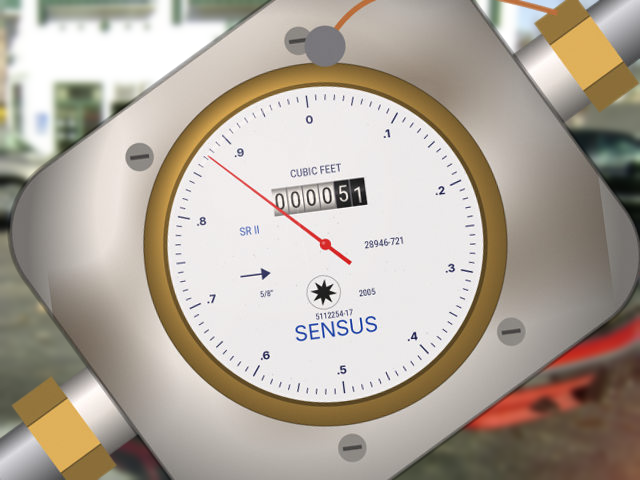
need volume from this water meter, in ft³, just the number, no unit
50.87
